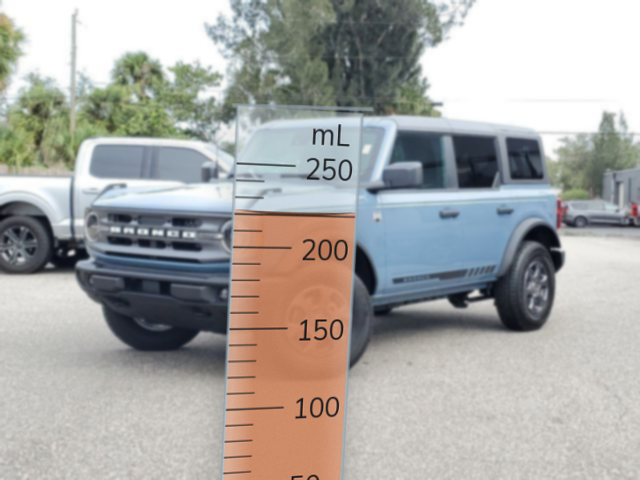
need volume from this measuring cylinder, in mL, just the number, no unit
220
